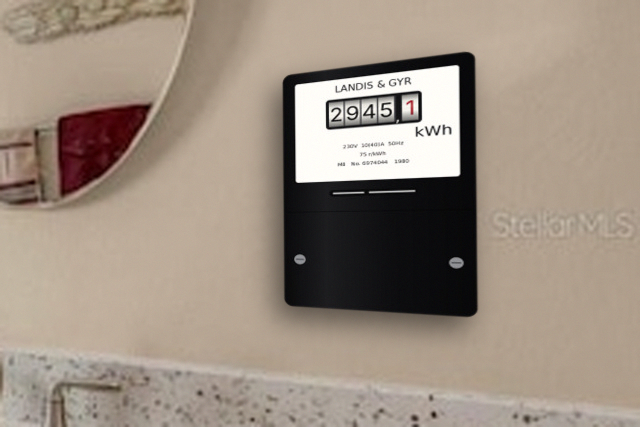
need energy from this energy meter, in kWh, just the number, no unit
2945.1
